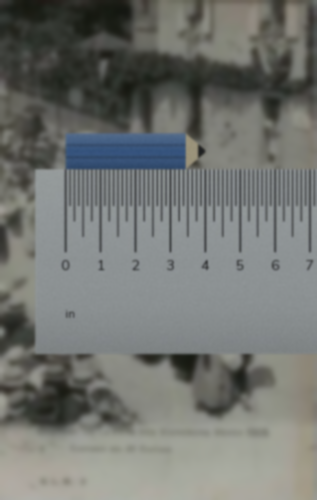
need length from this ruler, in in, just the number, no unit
4
